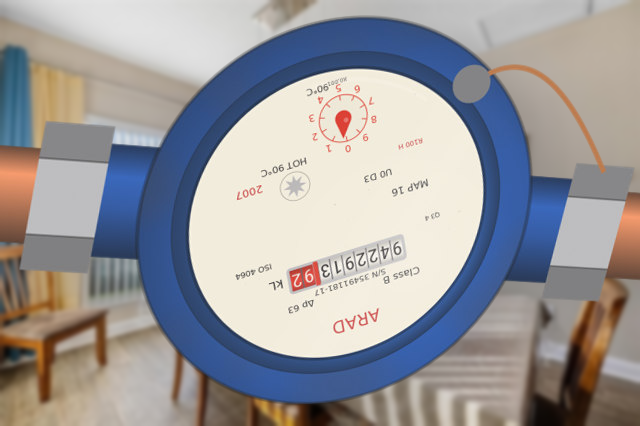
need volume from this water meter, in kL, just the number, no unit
9422913.920
